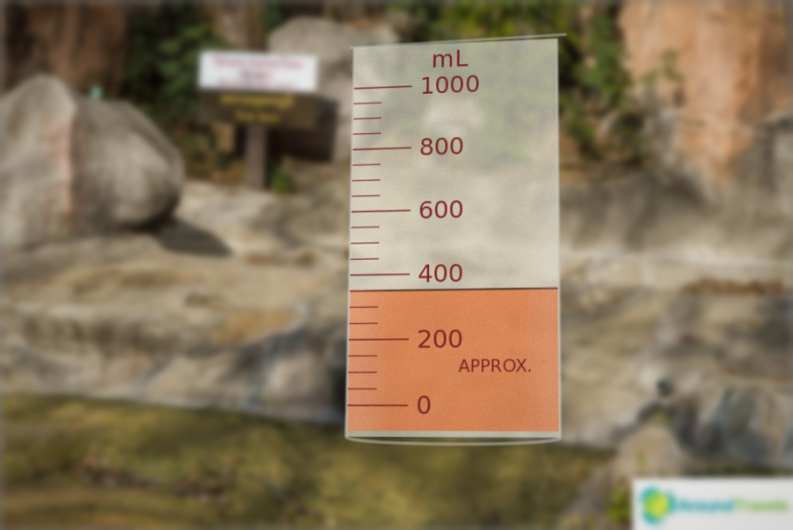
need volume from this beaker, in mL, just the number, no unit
350
